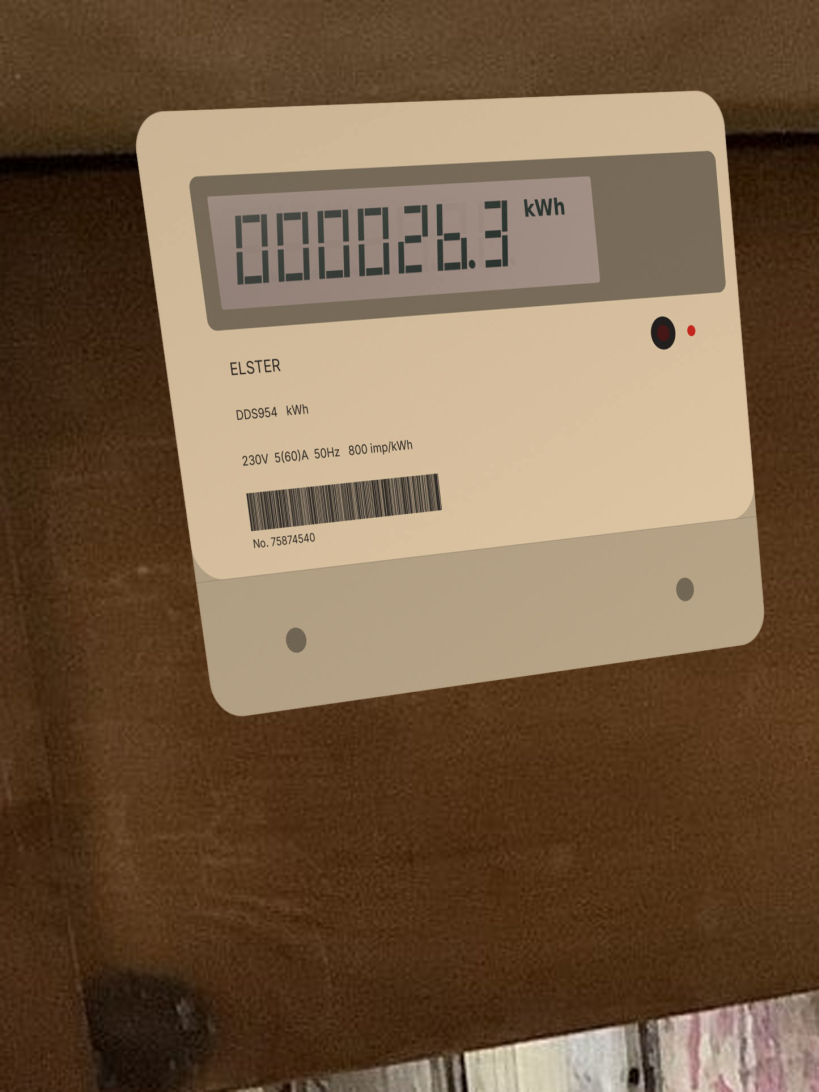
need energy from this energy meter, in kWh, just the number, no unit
26.3
